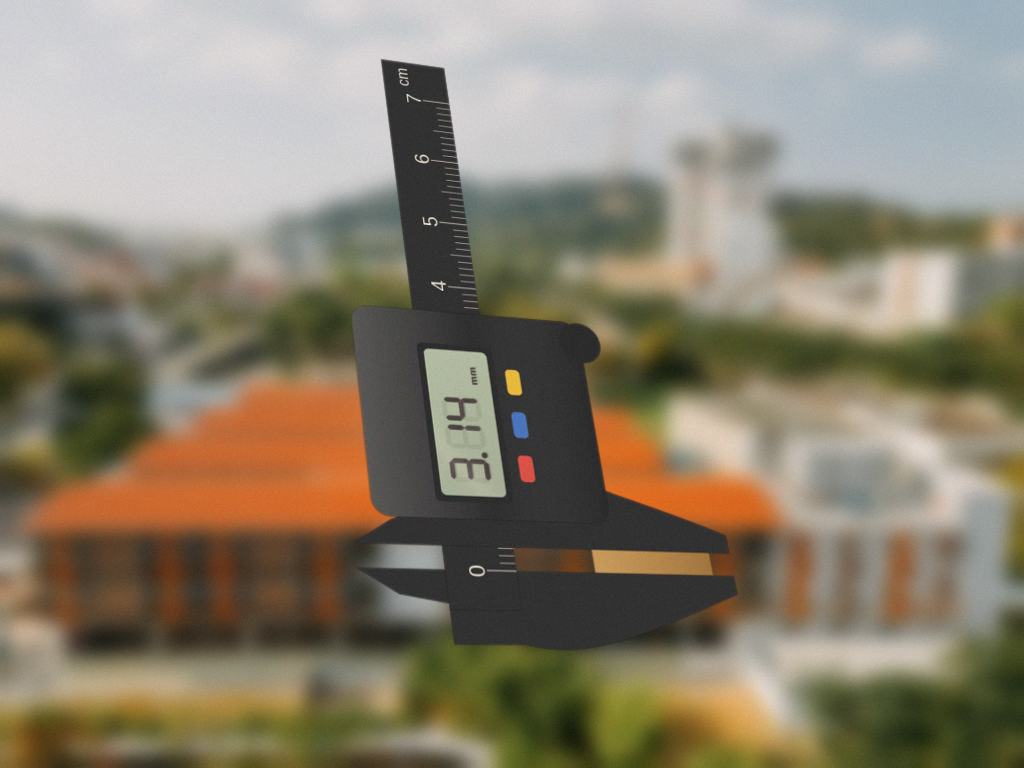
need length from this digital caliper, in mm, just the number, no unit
3.14
